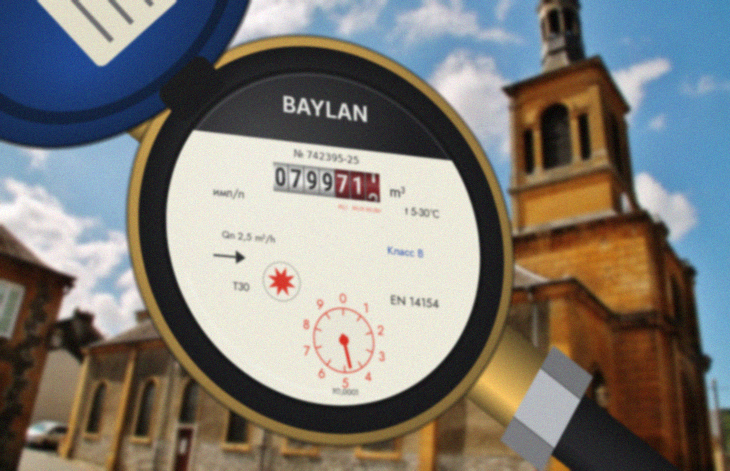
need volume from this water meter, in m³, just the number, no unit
799.7114
